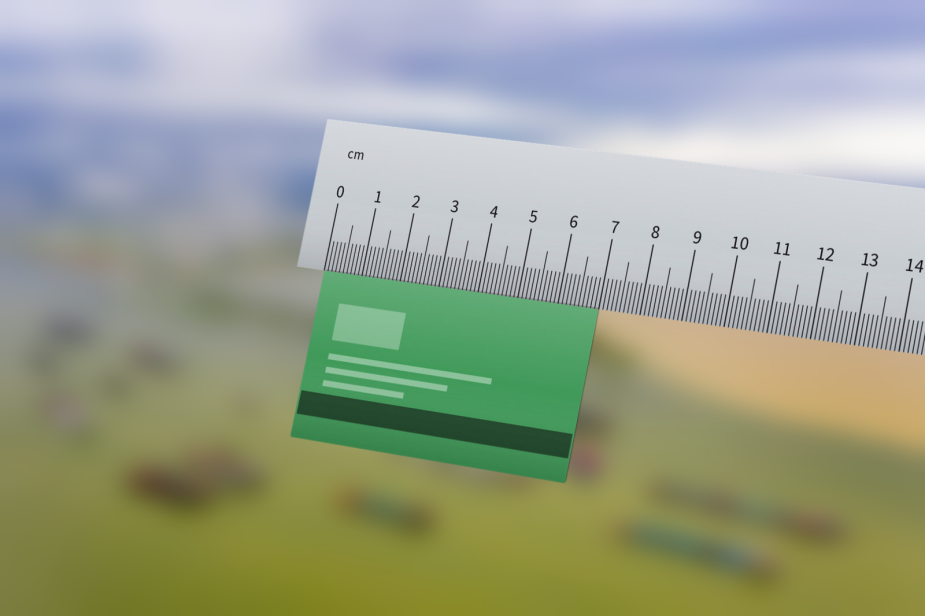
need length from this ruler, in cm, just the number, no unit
7
